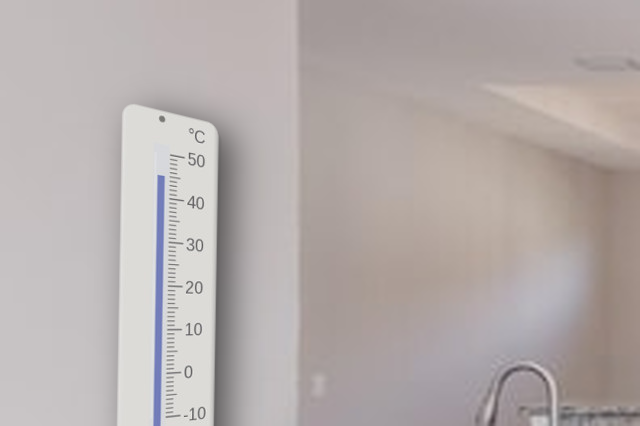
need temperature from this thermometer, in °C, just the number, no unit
45
